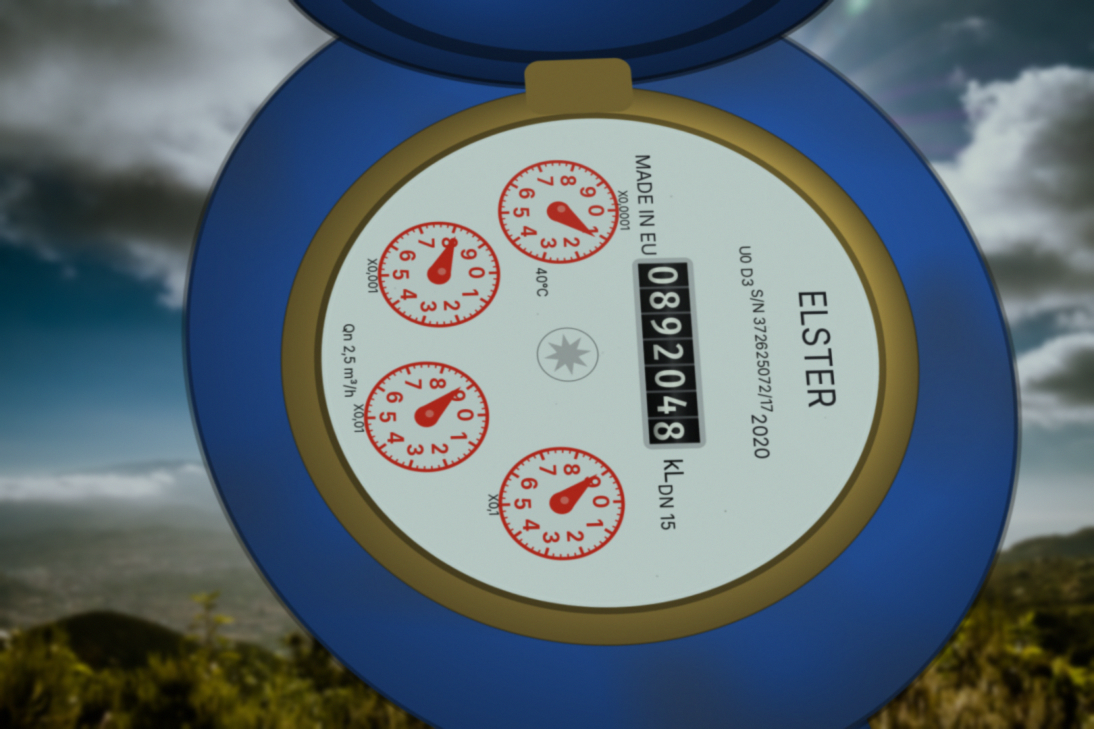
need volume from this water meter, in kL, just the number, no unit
892047.8881
